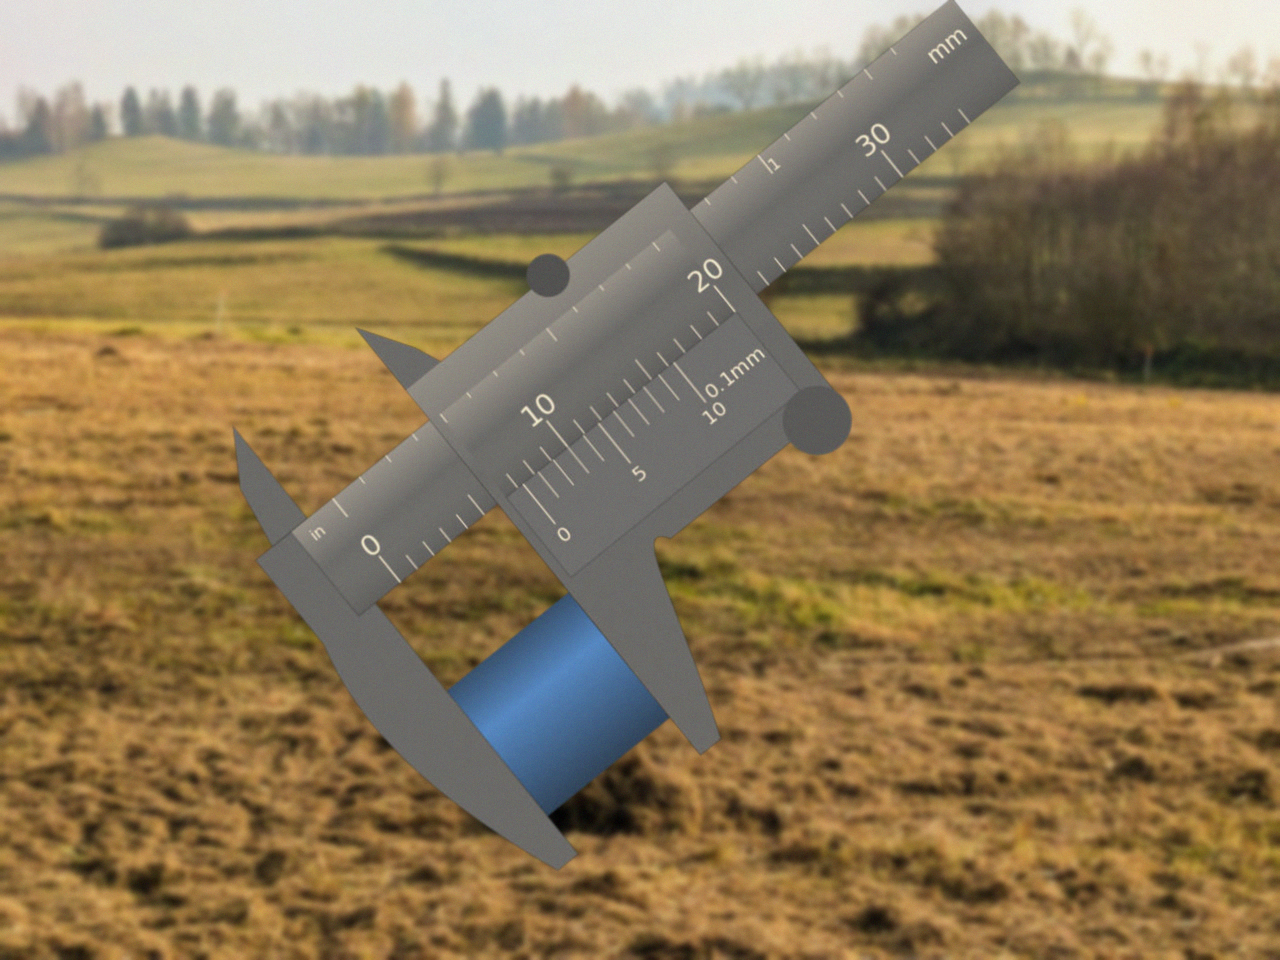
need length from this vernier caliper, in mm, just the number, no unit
7.3
